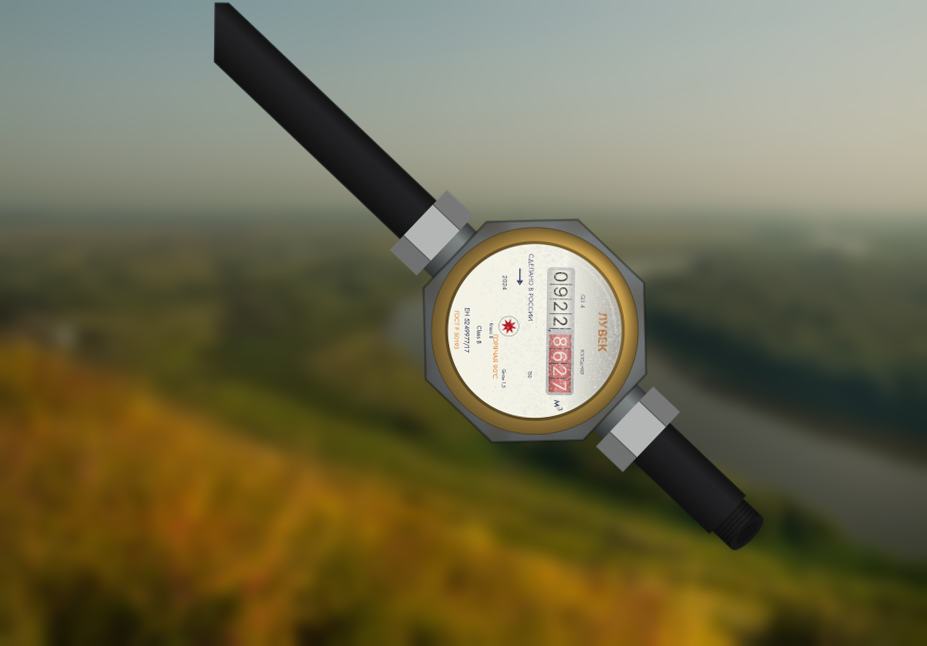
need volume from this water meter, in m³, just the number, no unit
922.8627
